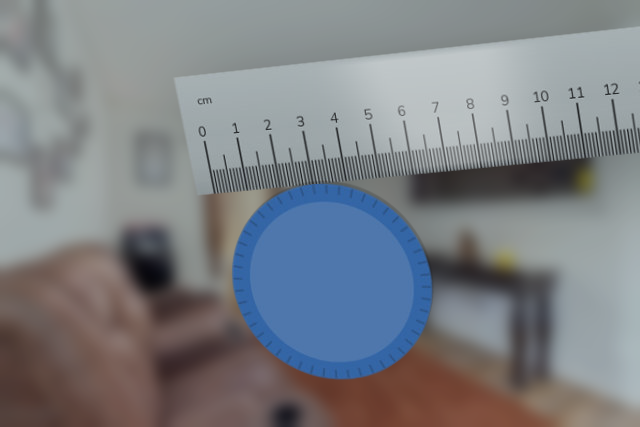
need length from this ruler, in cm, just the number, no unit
6
